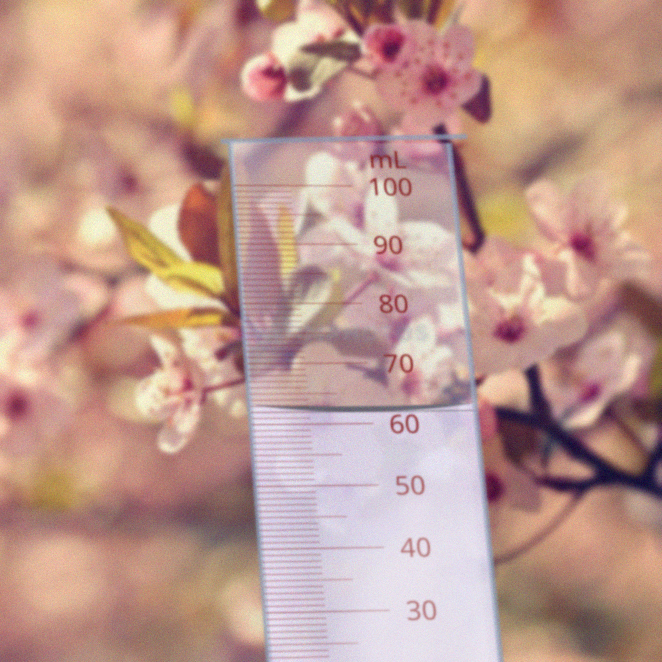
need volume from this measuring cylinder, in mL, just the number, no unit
62
